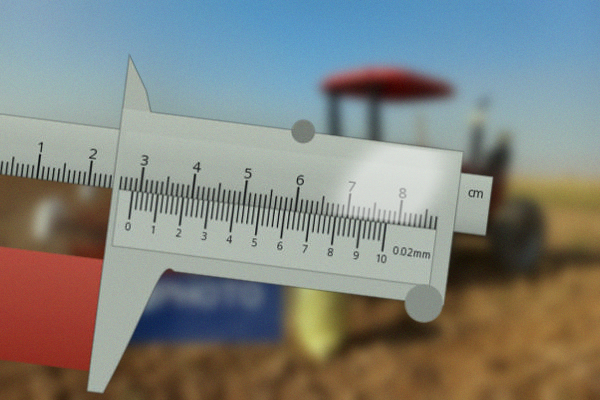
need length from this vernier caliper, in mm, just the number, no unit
28.5
